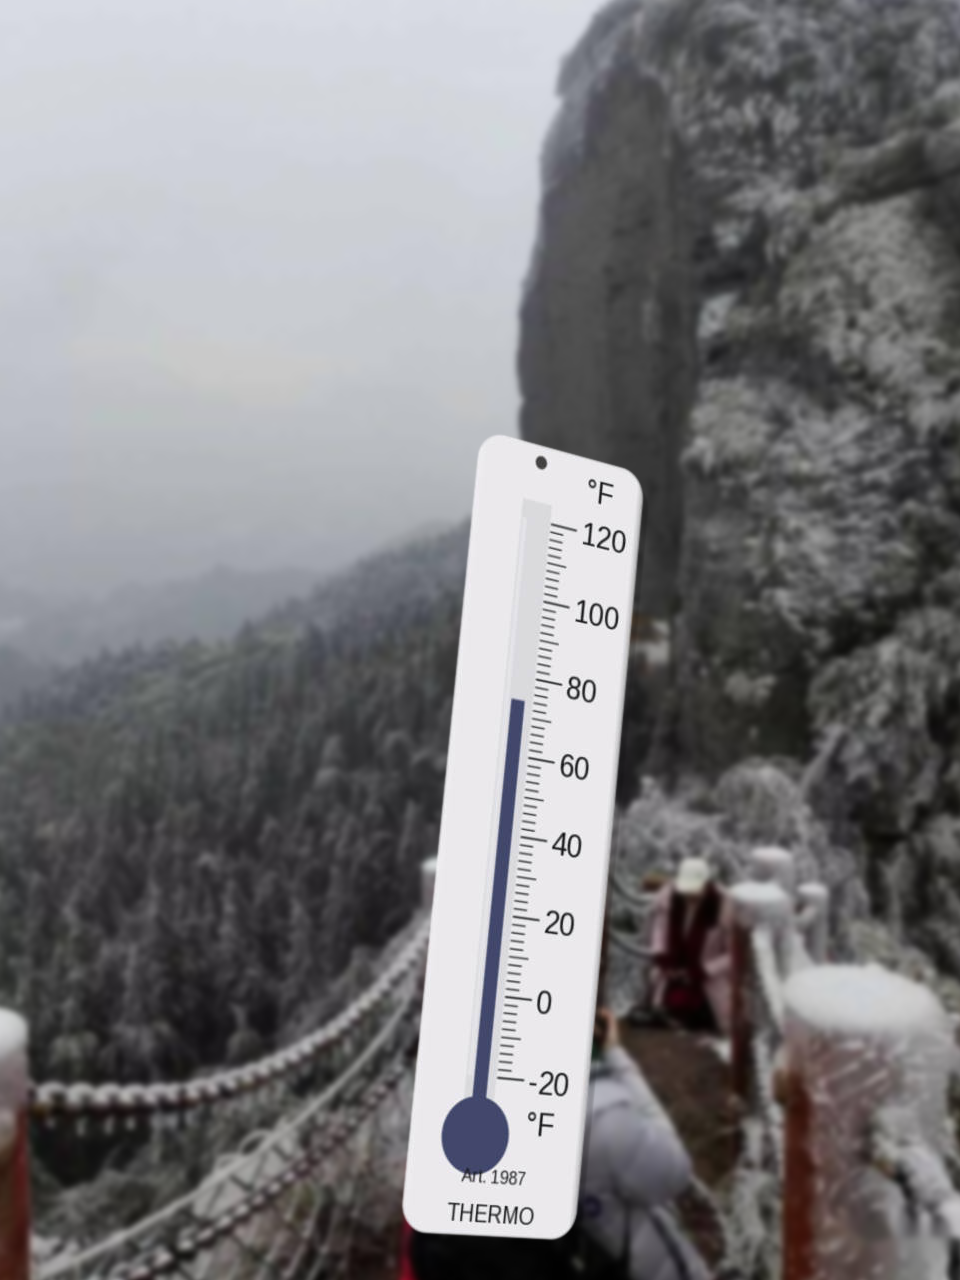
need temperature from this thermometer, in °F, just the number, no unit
74
